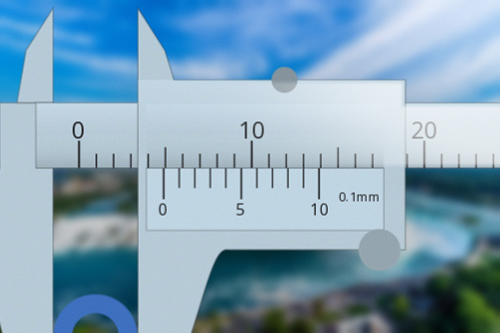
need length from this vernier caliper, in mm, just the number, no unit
4.9
